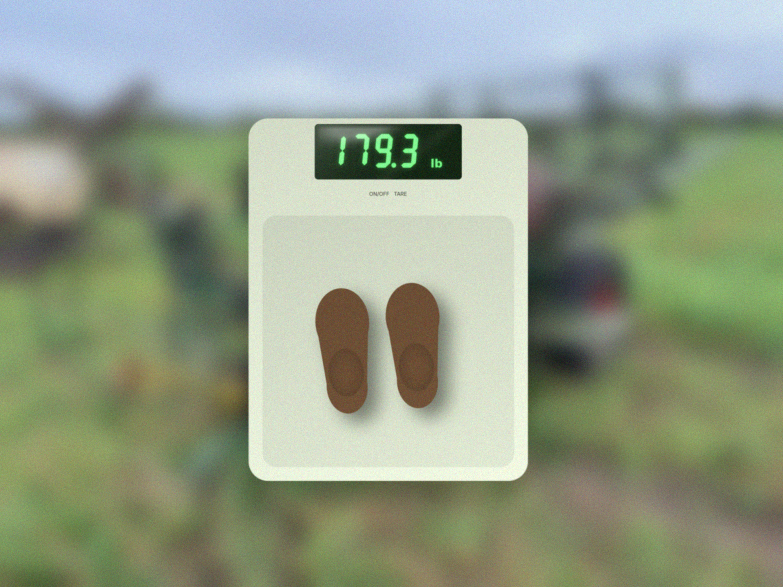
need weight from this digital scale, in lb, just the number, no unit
179.3
